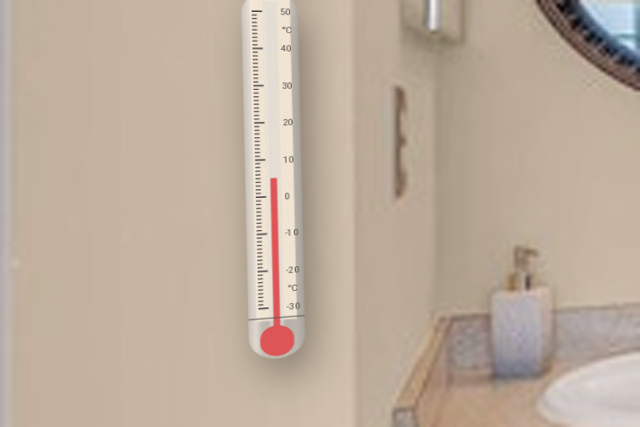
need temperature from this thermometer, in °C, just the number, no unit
5
